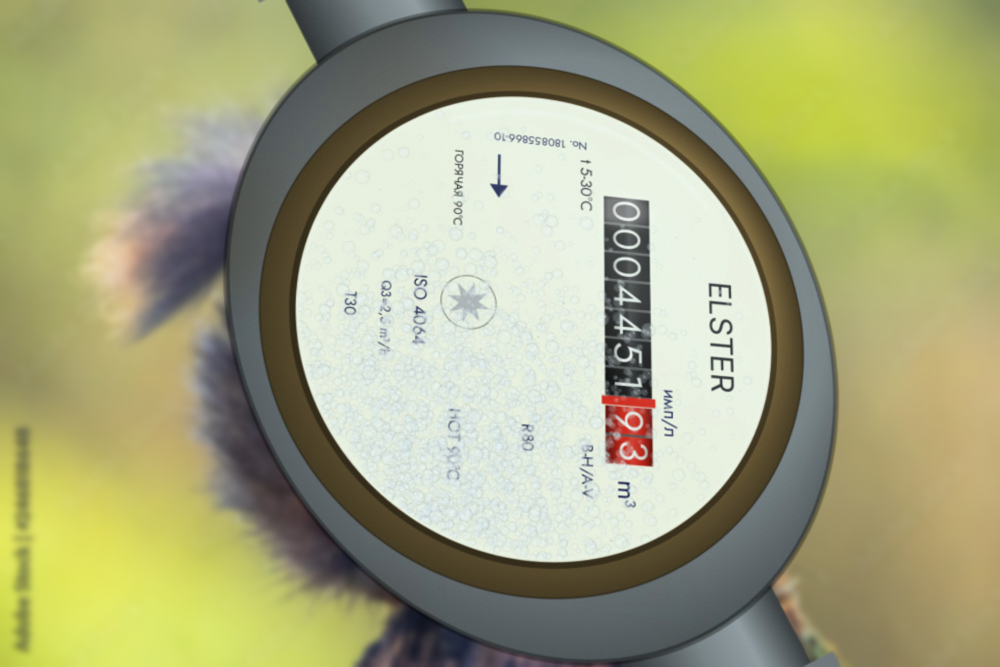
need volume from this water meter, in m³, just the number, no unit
4451.93
